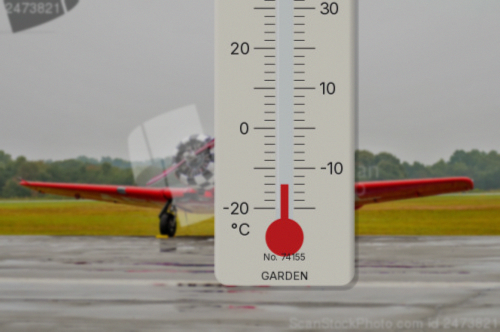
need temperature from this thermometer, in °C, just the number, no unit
-14
